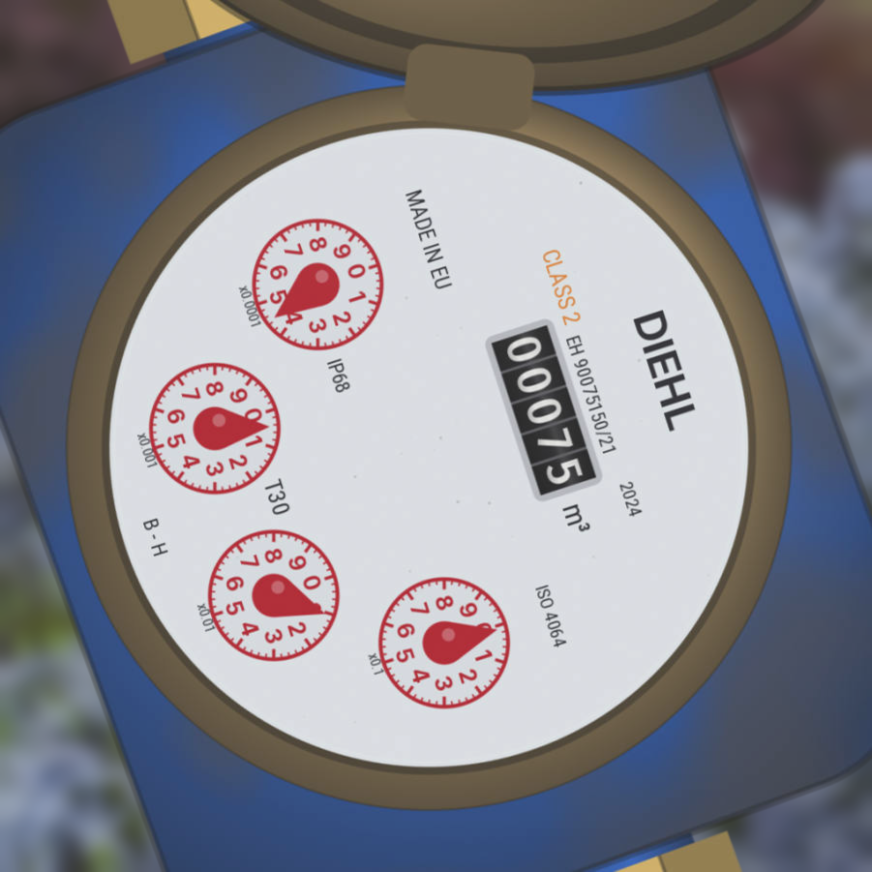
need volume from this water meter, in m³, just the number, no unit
75.0104
